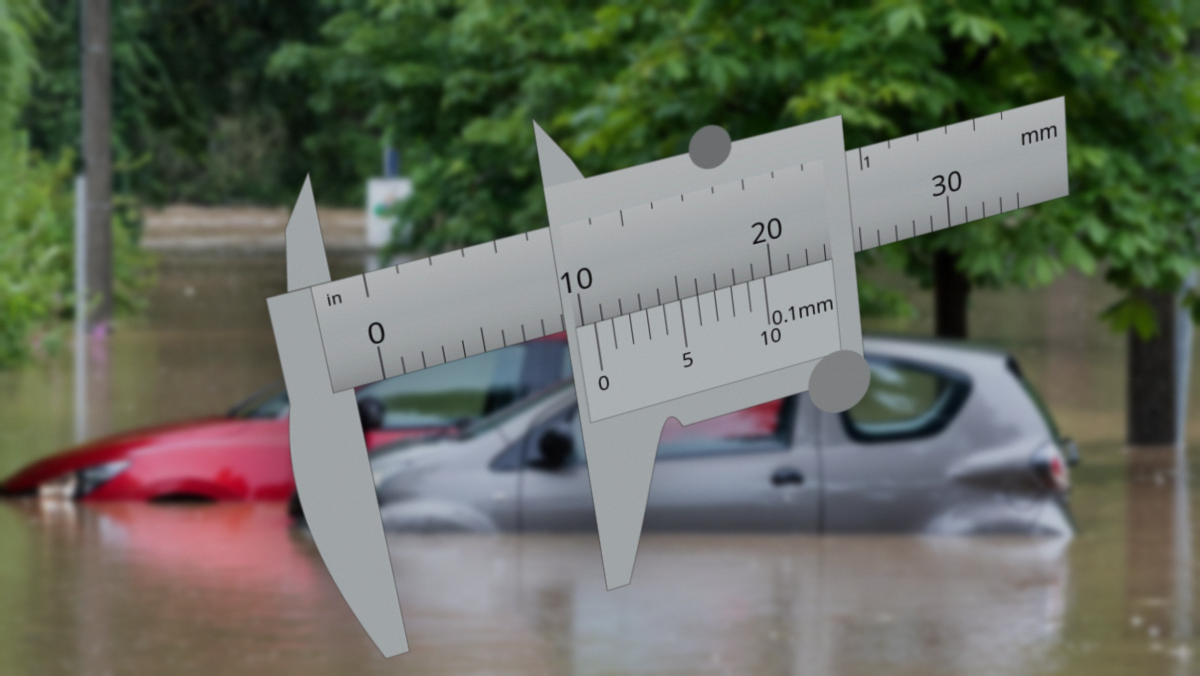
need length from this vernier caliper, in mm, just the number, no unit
10.6
